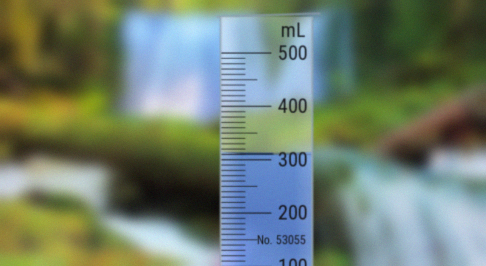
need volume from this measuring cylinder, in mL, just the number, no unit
310
